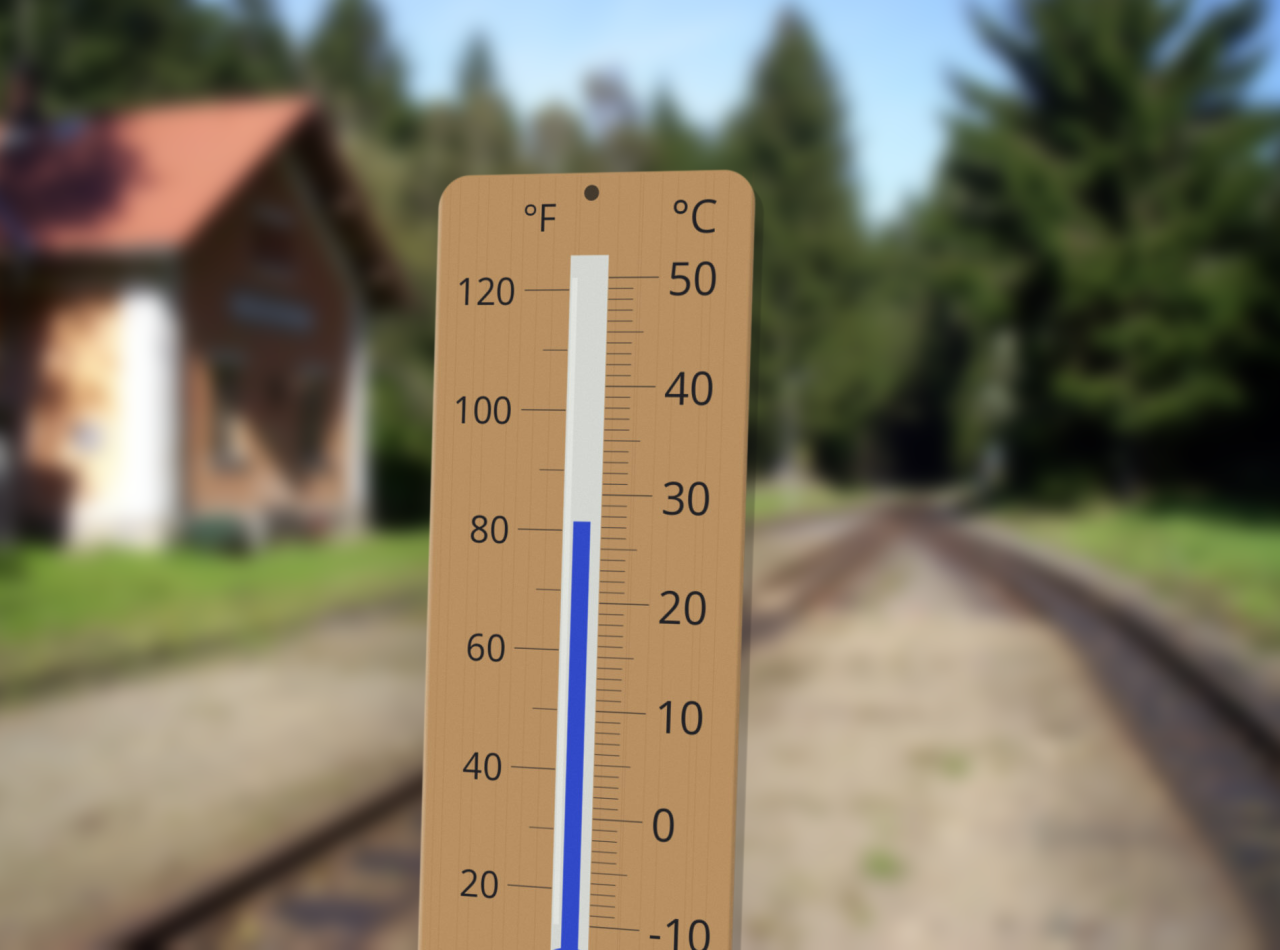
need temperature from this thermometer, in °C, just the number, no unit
27.5
